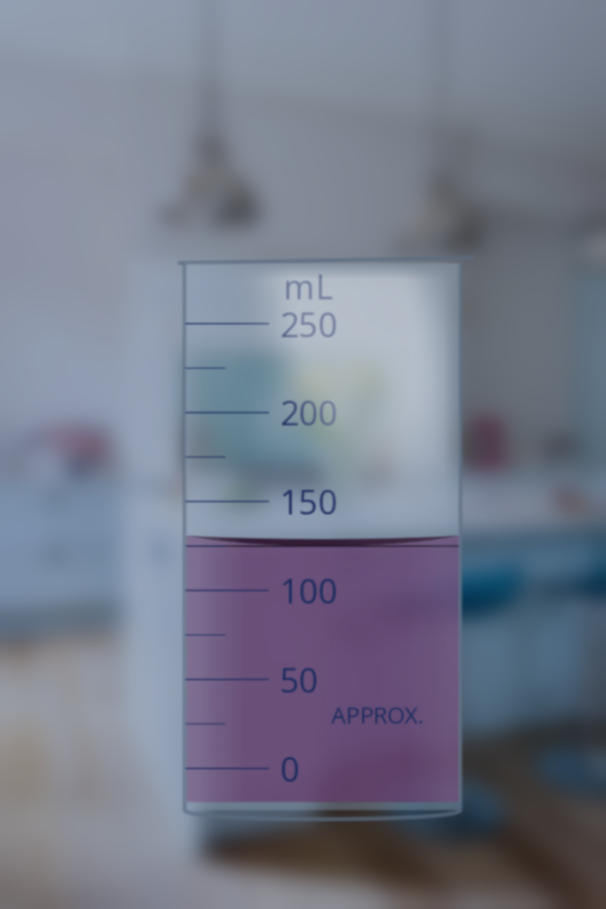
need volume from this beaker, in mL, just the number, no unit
125
